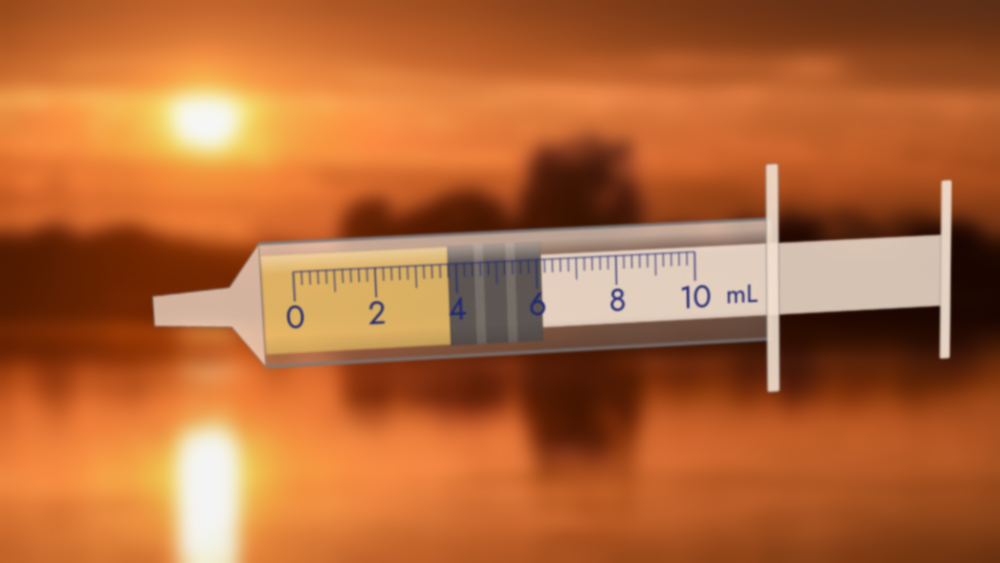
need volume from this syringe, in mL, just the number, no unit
3.8
